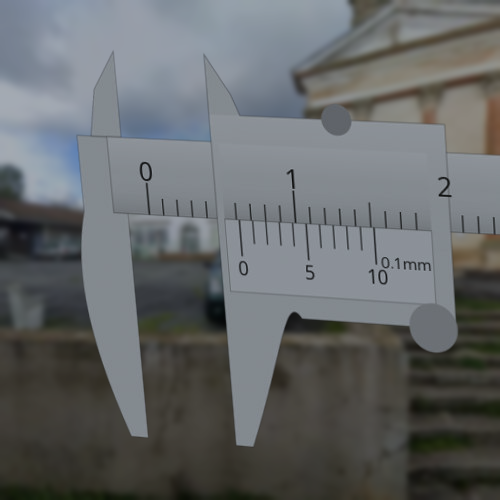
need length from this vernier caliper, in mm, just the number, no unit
6.2
